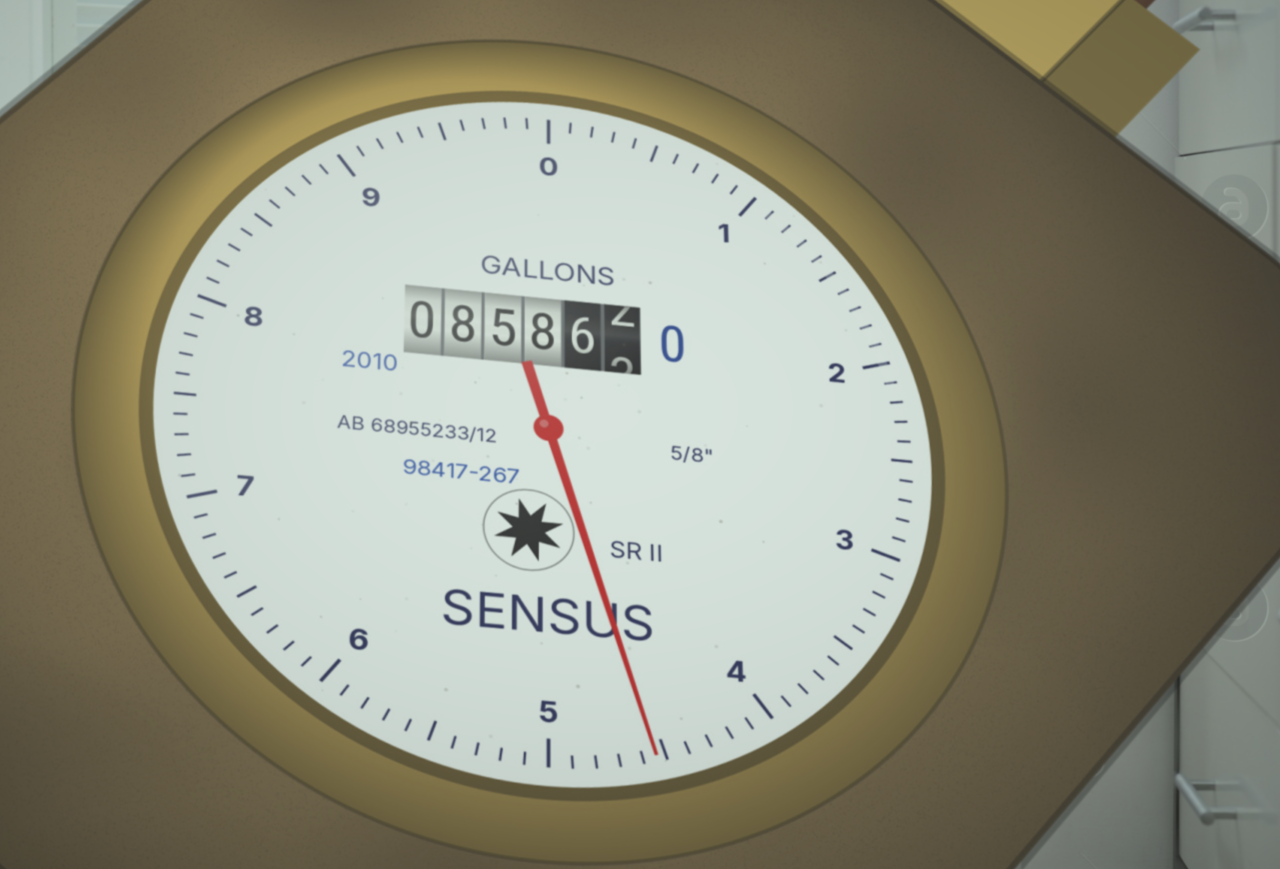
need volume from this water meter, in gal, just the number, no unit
858624.5
